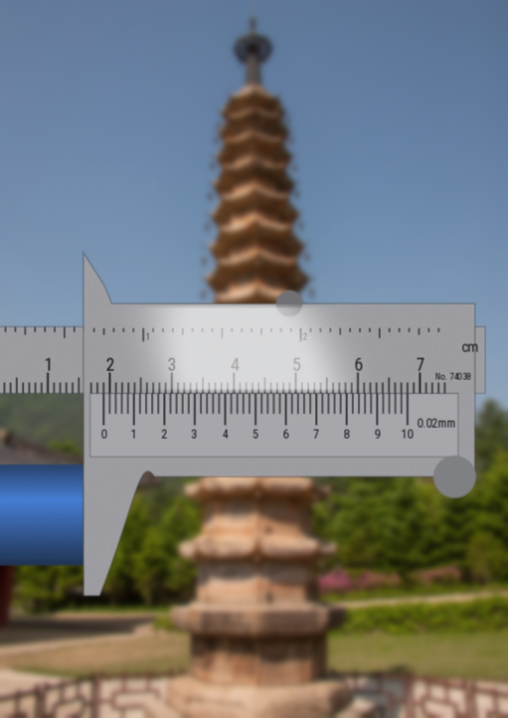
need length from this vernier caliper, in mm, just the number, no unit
19.0
